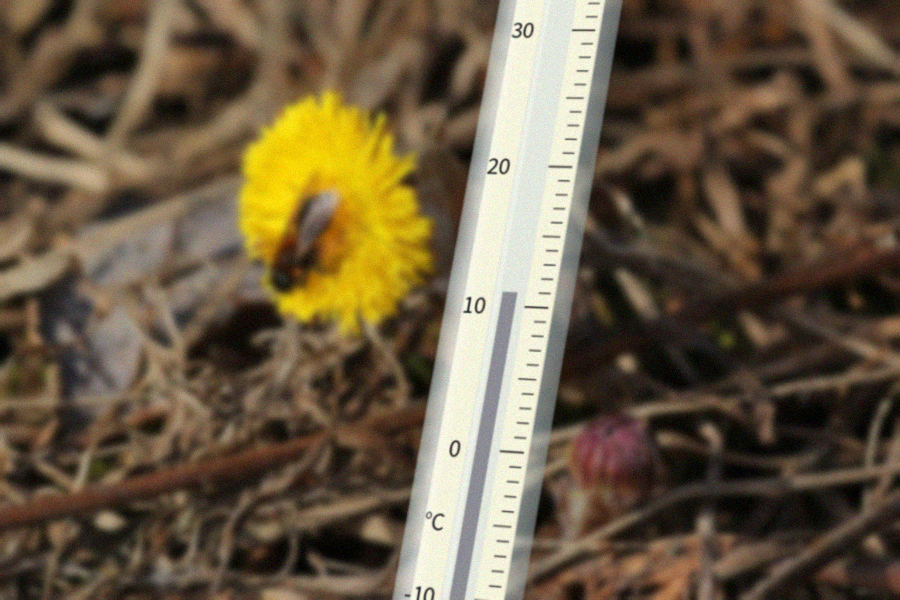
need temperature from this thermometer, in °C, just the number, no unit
11
